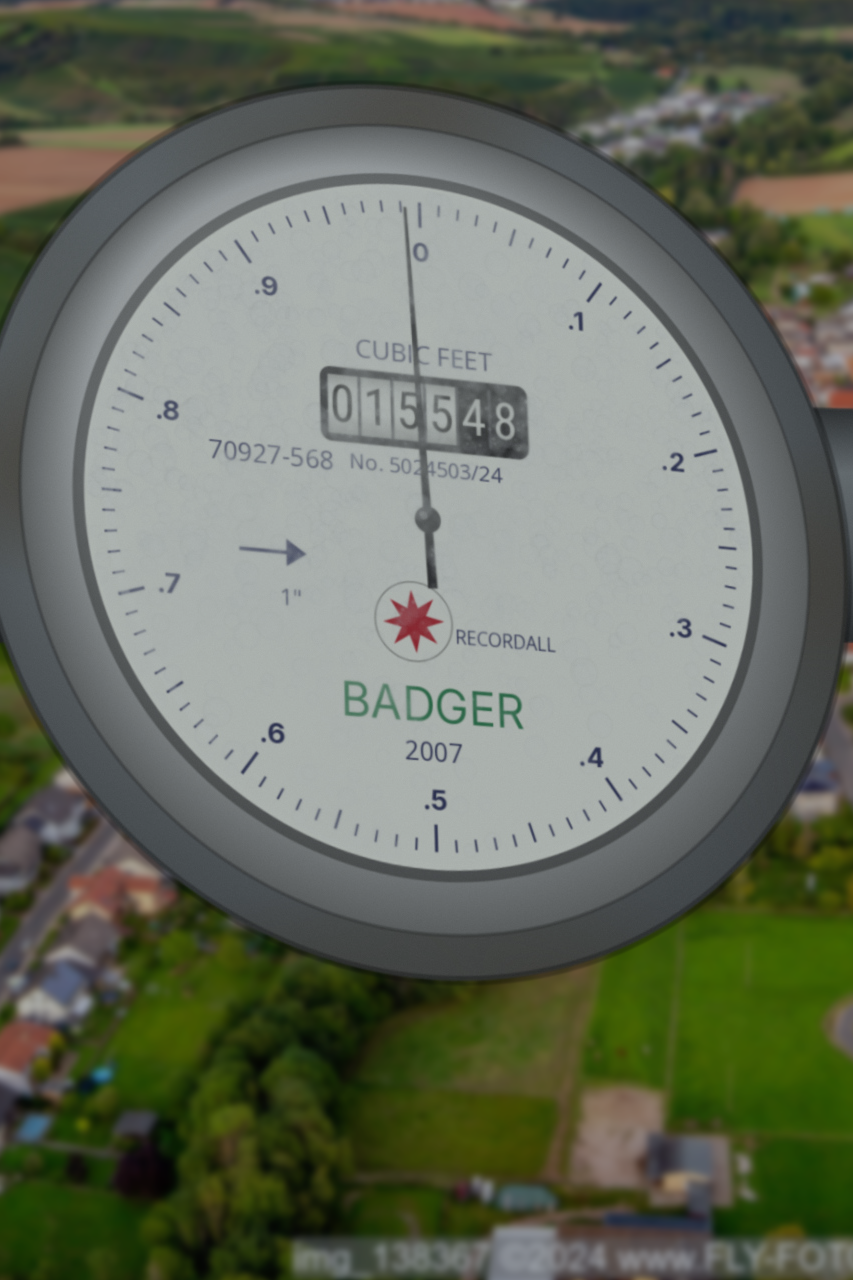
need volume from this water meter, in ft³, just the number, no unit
15547.99
